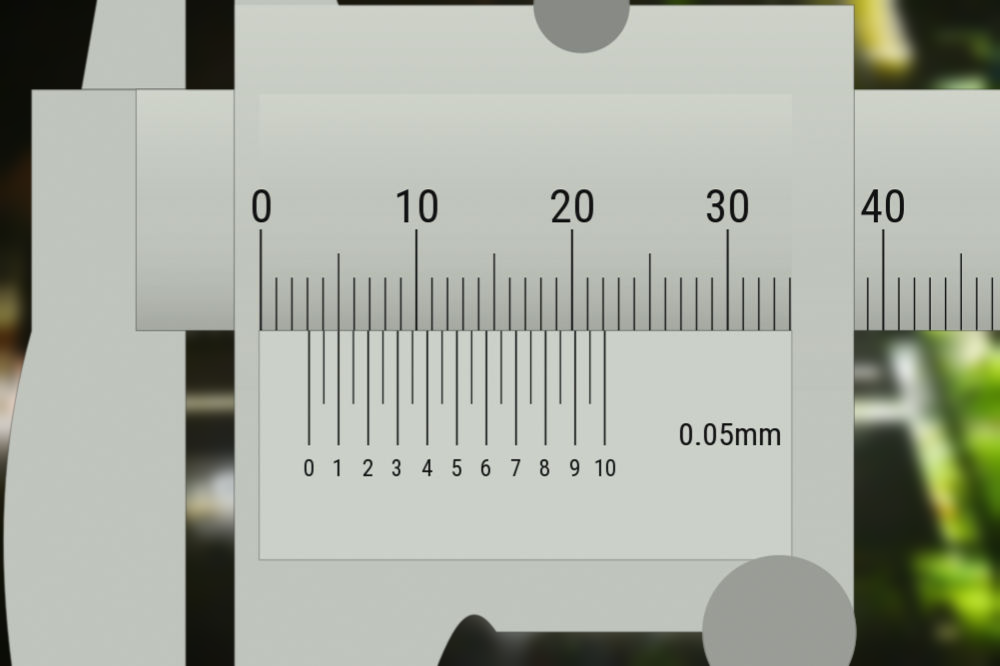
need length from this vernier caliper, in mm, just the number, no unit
3.1
